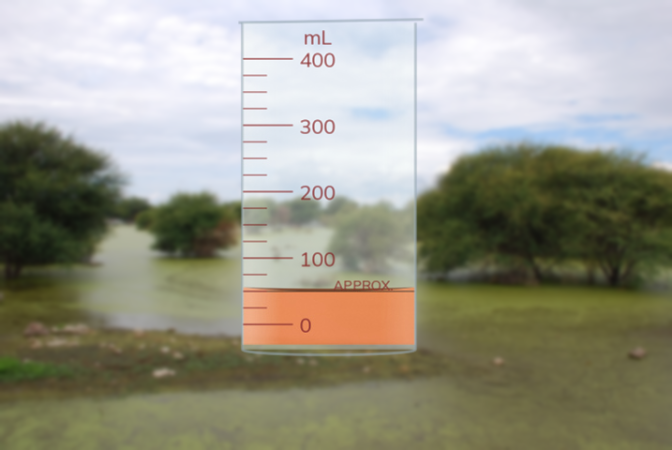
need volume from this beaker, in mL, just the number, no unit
50
